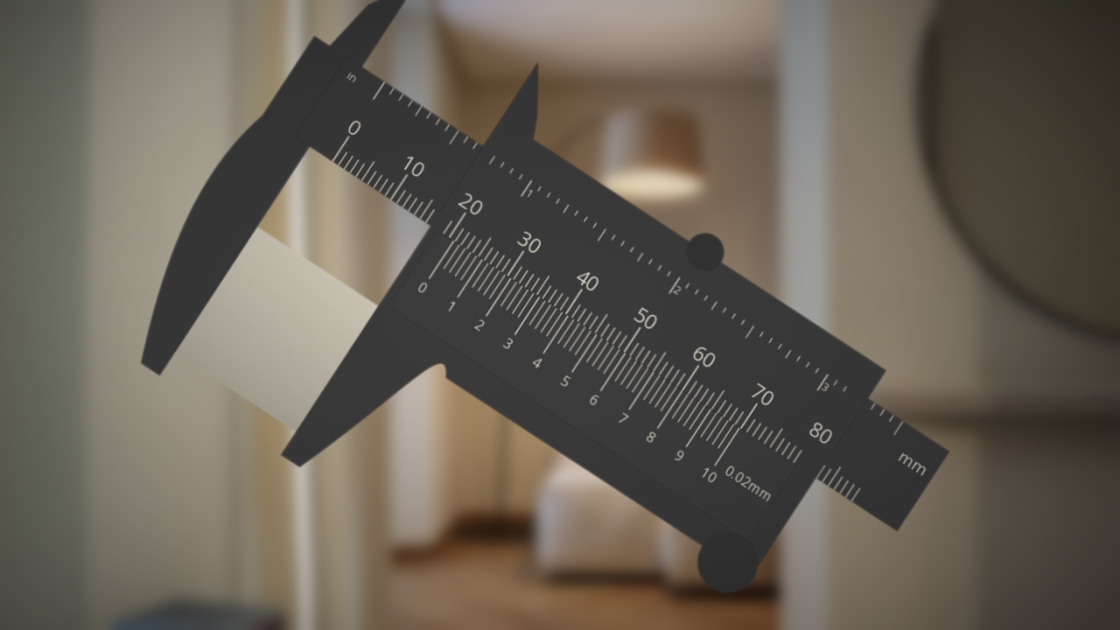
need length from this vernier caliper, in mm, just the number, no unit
20.8
